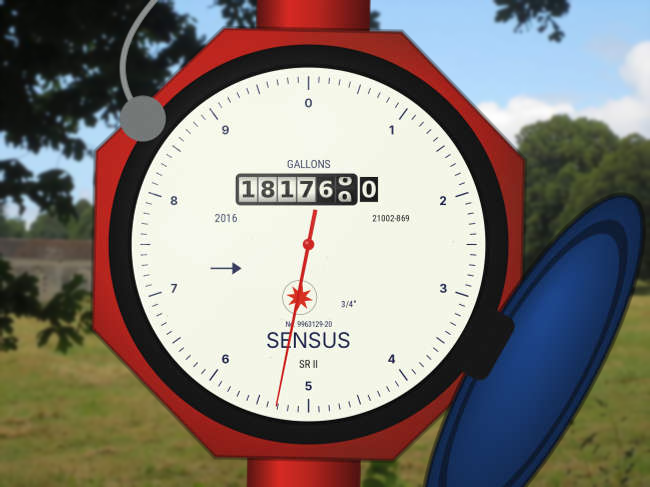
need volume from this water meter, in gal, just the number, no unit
1817685.3
